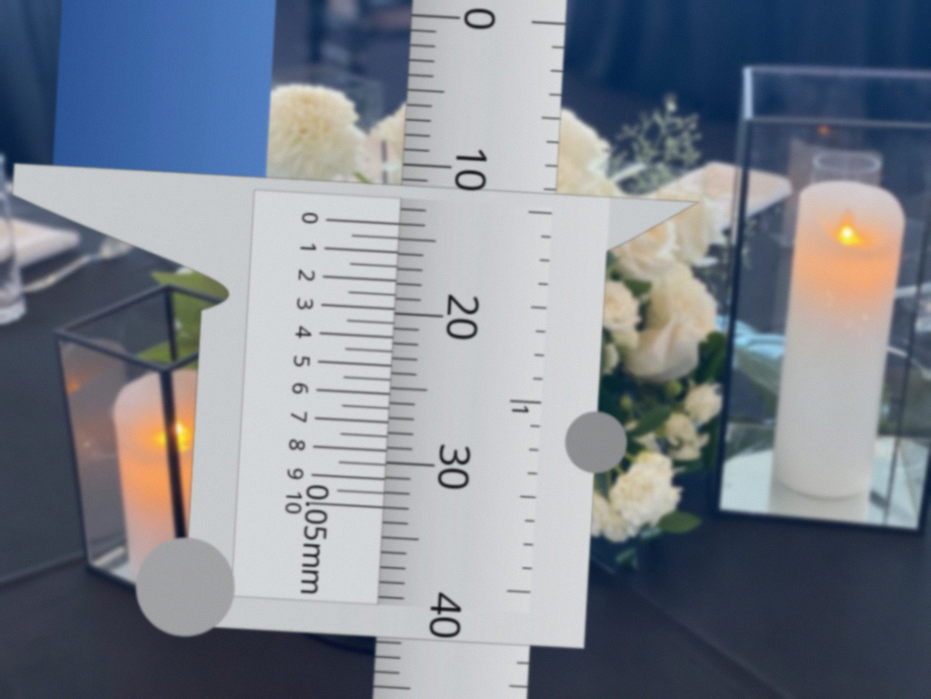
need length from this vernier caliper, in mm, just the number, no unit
14.0
